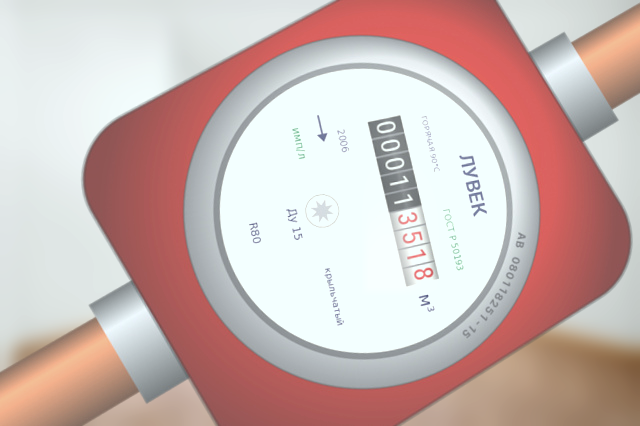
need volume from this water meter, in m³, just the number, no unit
11.3518
